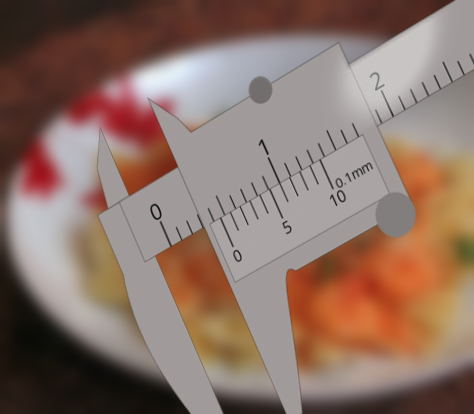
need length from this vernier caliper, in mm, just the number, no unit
4.6
